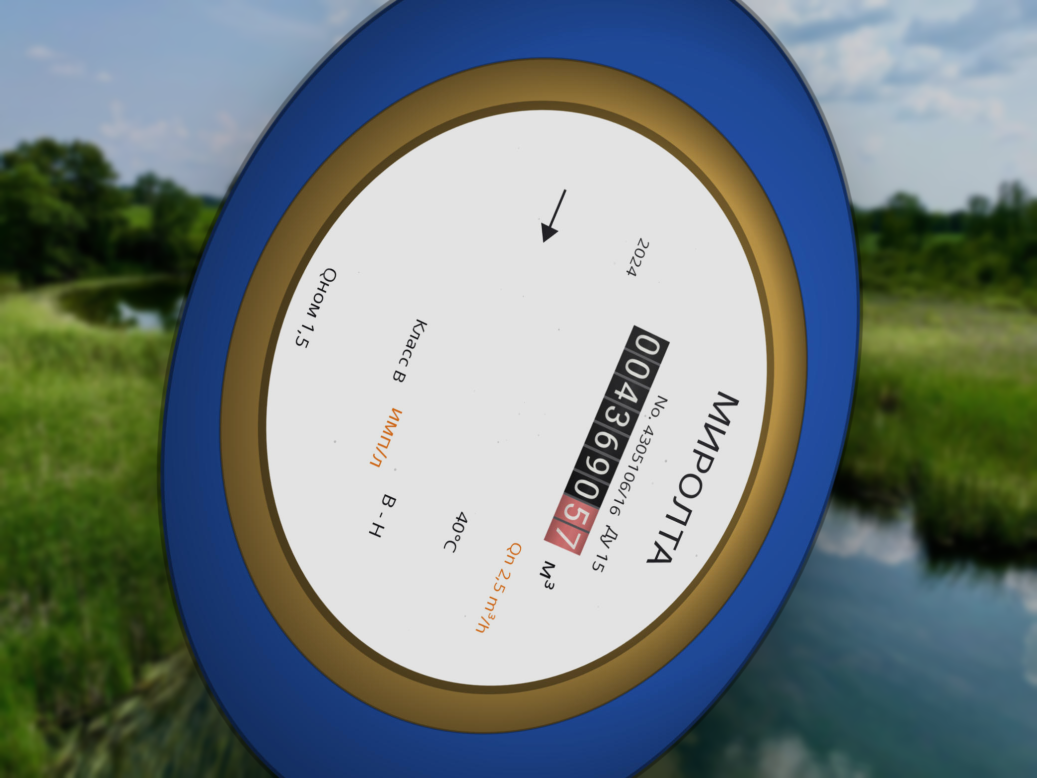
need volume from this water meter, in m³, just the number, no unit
43690.57
